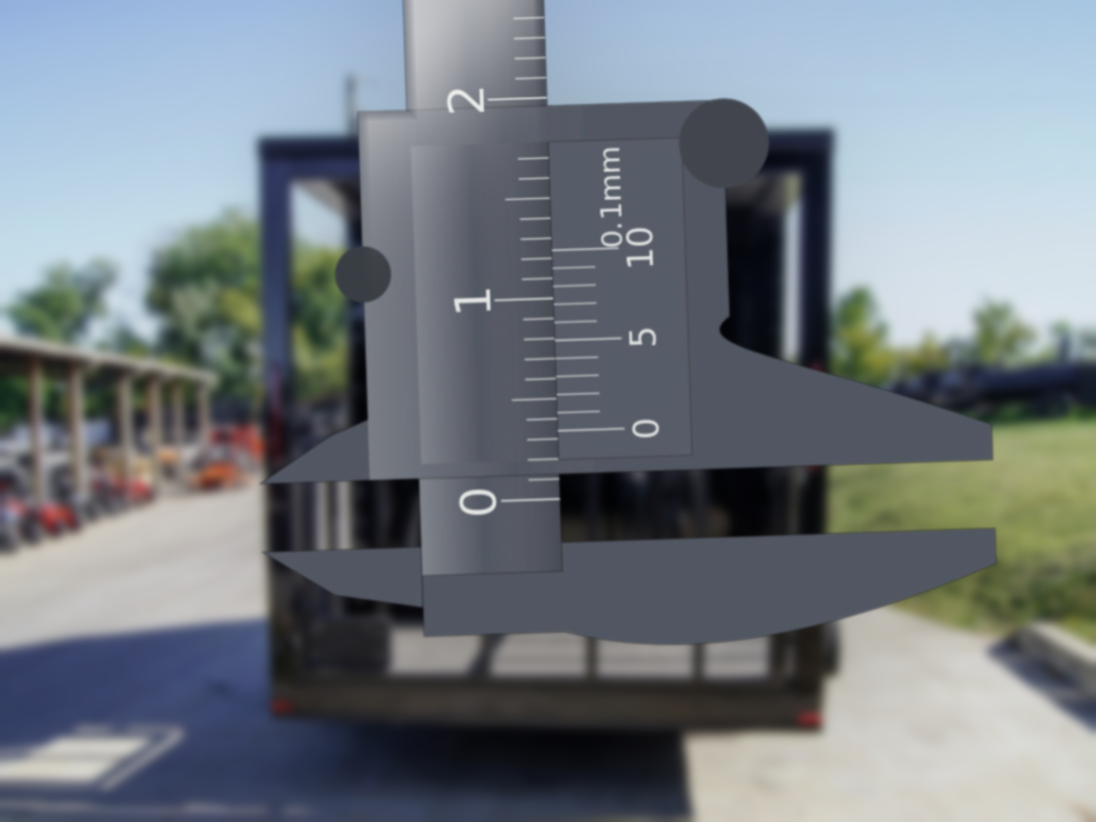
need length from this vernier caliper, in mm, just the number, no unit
3.4
